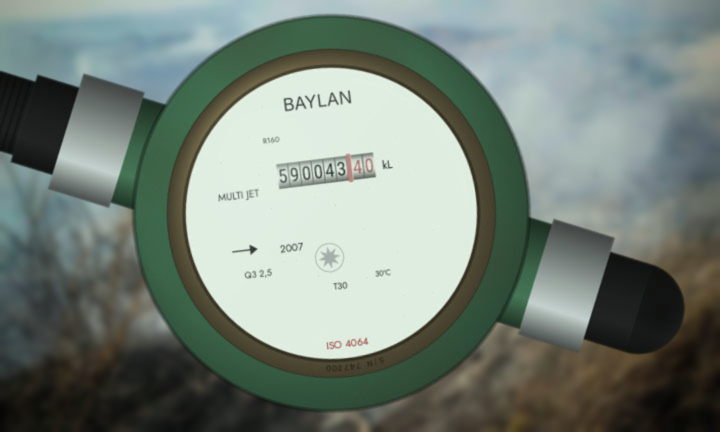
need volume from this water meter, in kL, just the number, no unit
590043.40
